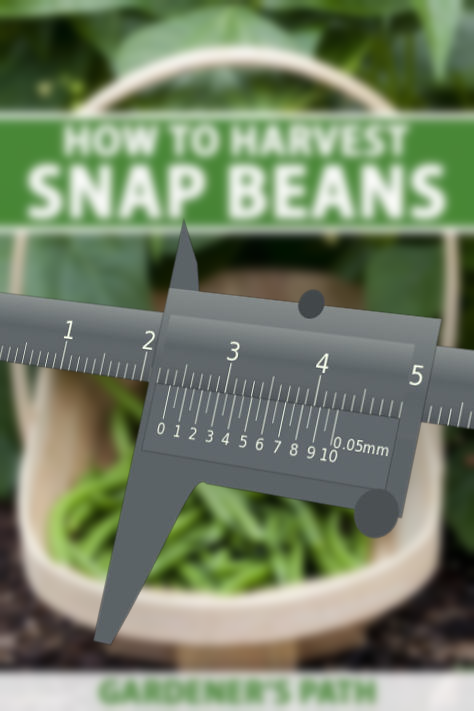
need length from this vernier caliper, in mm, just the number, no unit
23.6
